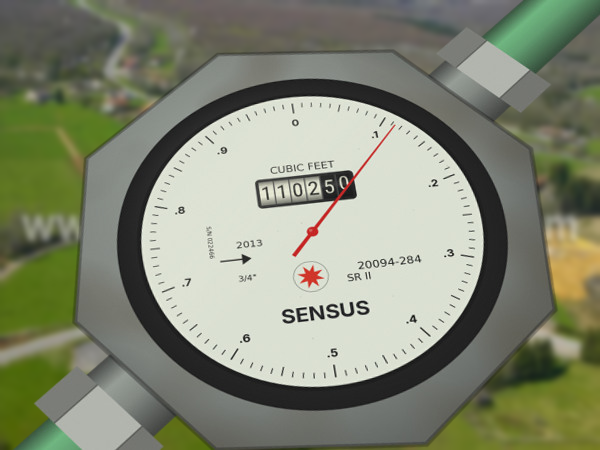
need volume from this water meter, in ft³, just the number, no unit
110250.11
